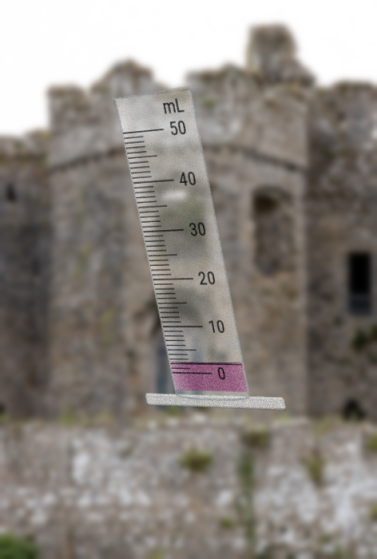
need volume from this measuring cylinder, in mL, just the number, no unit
2
